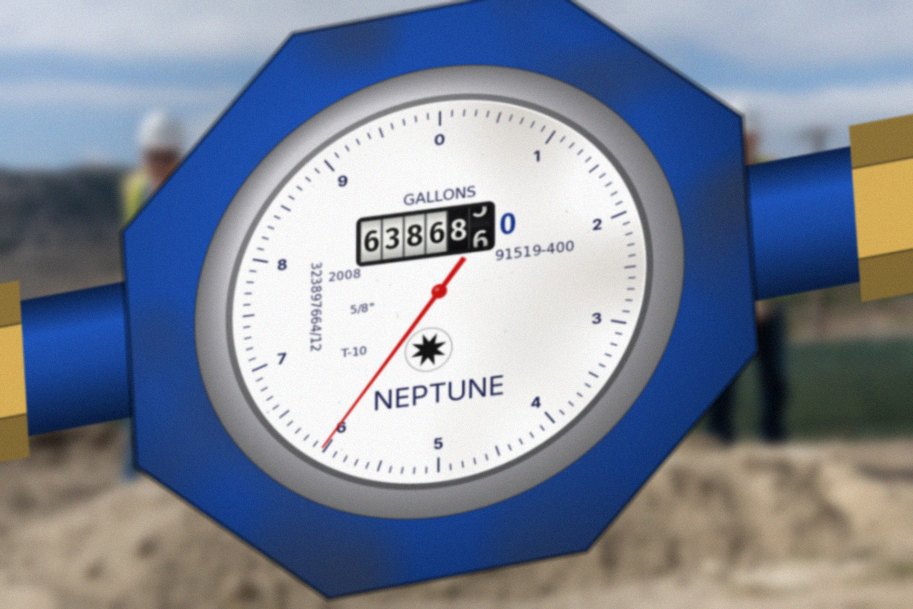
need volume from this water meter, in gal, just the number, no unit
6386856.0
